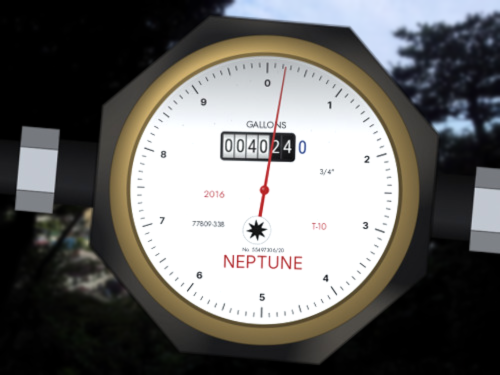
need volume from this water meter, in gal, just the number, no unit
40240.2
